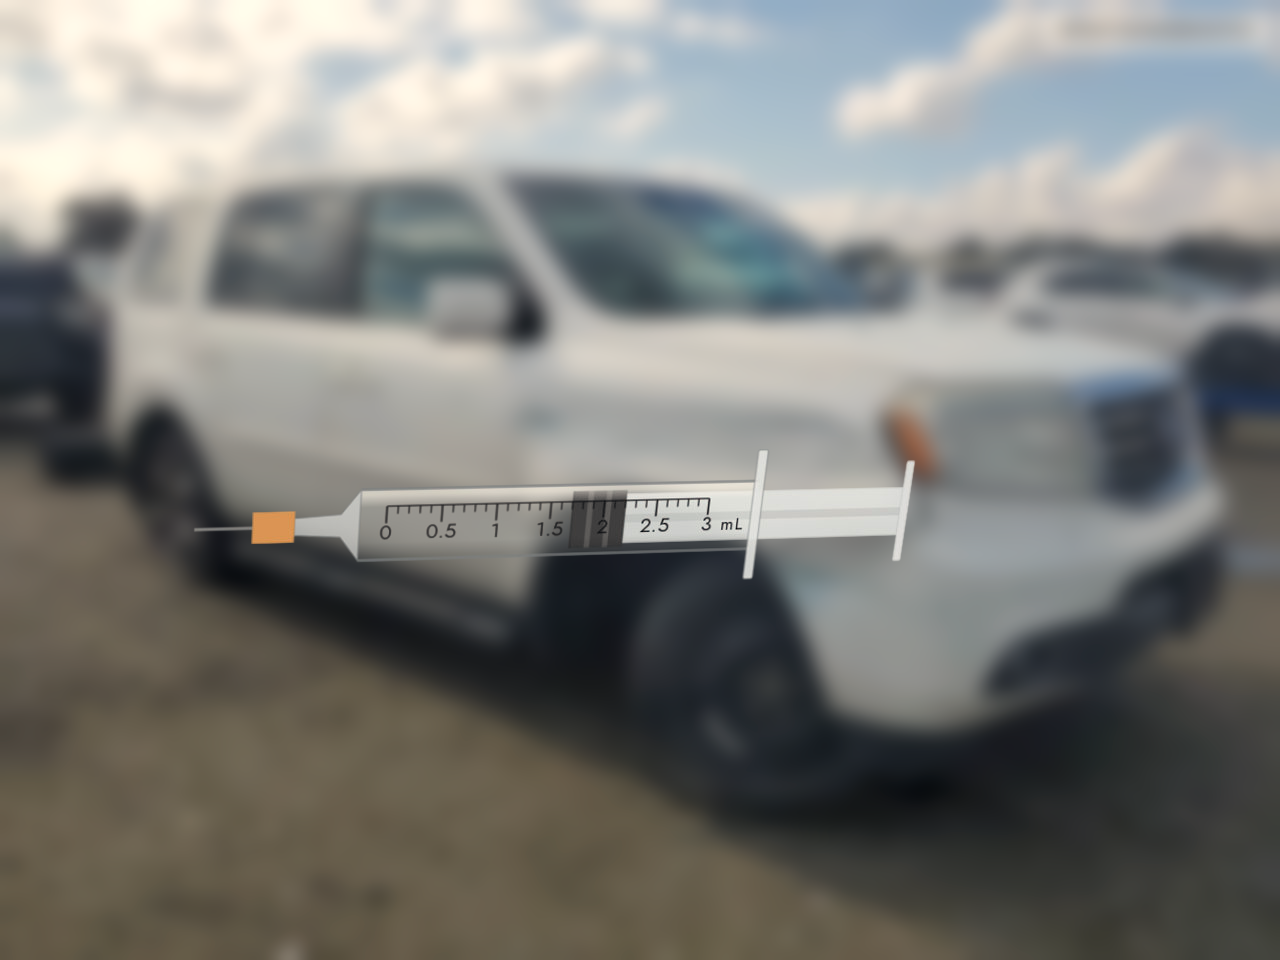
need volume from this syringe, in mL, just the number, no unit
1.7
